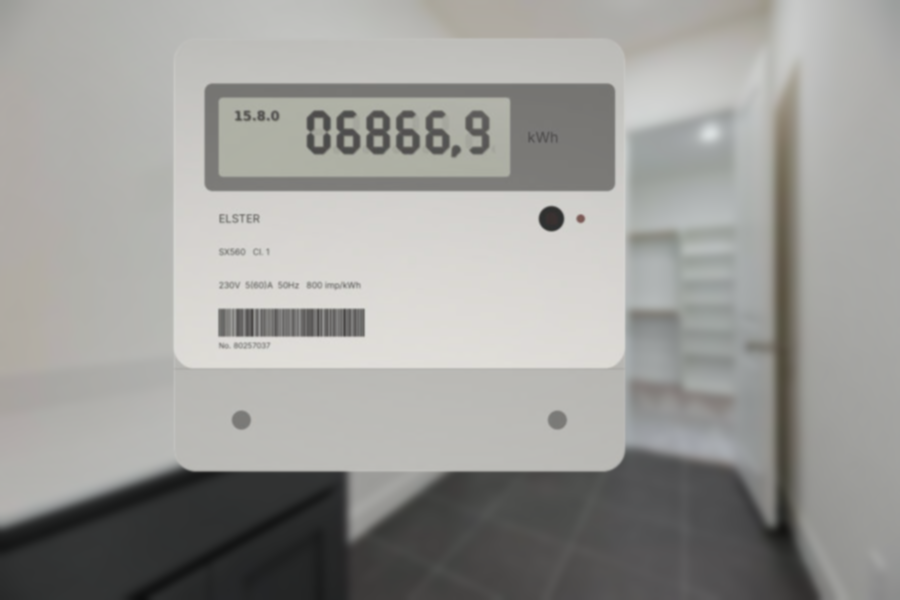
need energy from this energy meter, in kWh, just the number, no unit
6866.9
